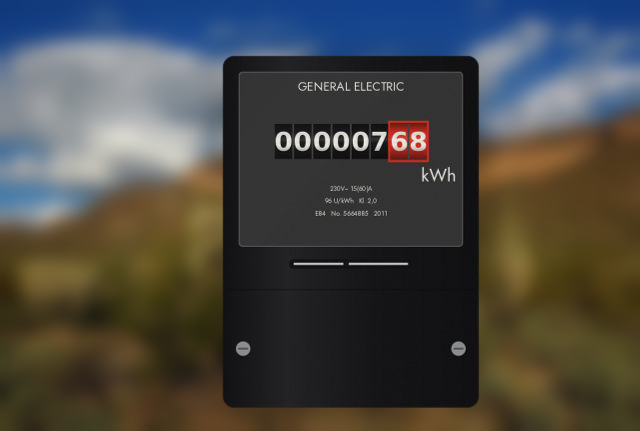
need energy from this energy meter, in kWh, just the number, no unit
7.68
